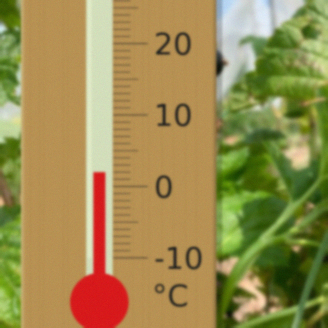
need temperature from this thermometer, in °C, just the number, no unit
2
